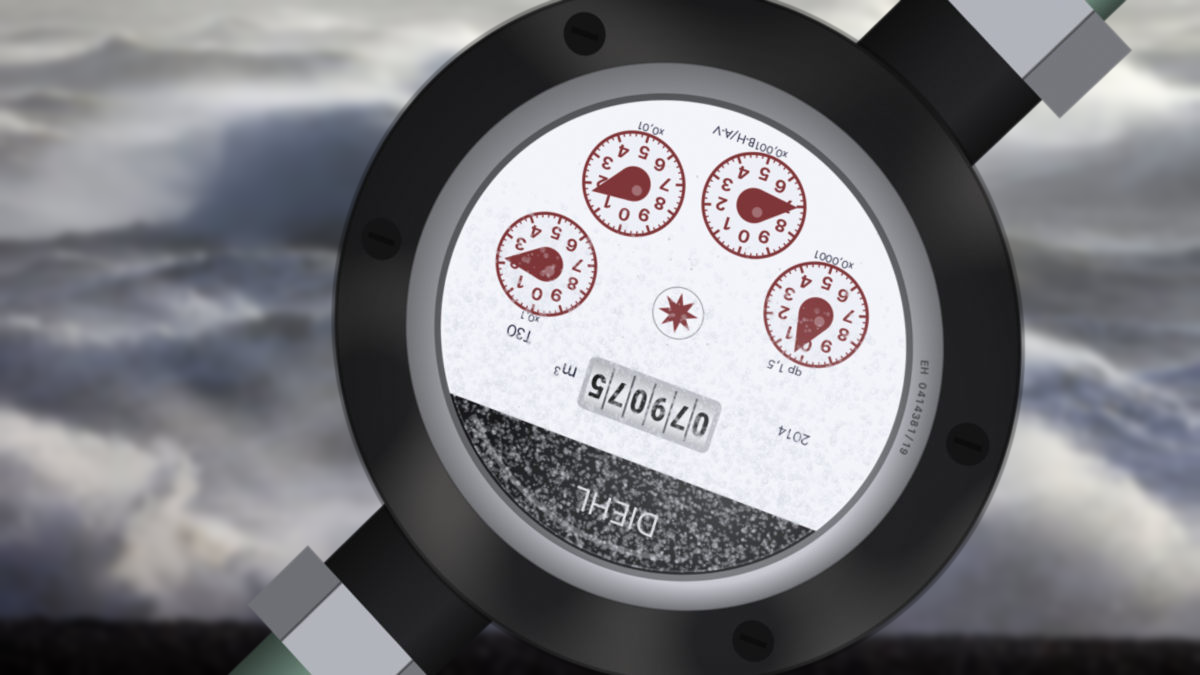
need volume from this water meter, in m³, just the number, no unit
79075.2170
